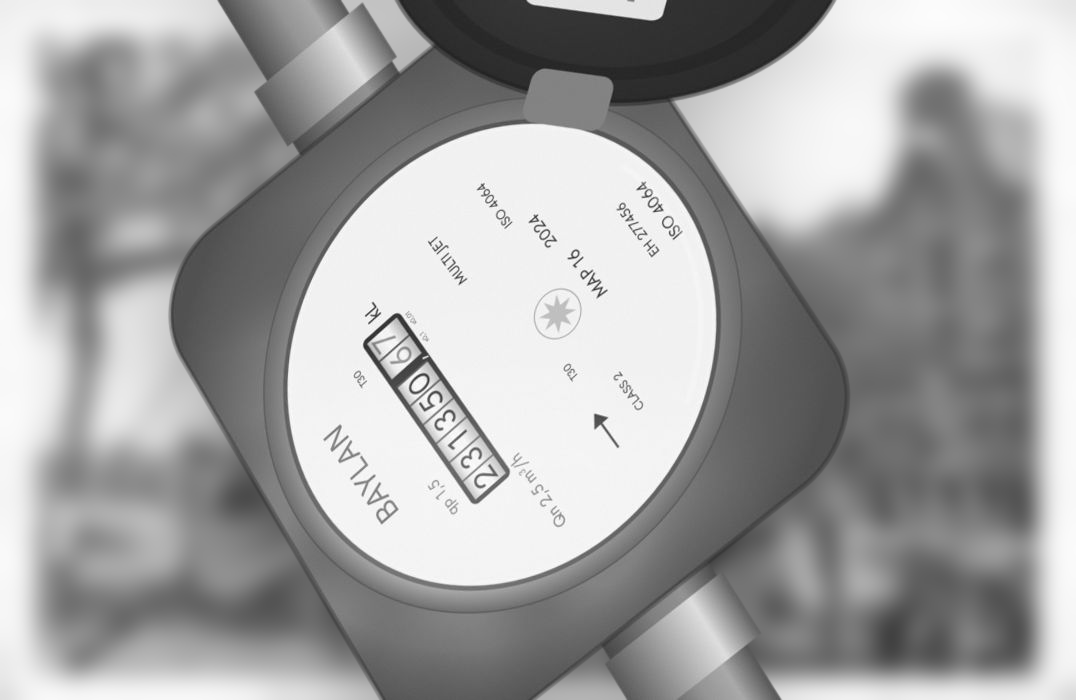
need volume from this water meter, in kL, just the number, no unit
231350.67
